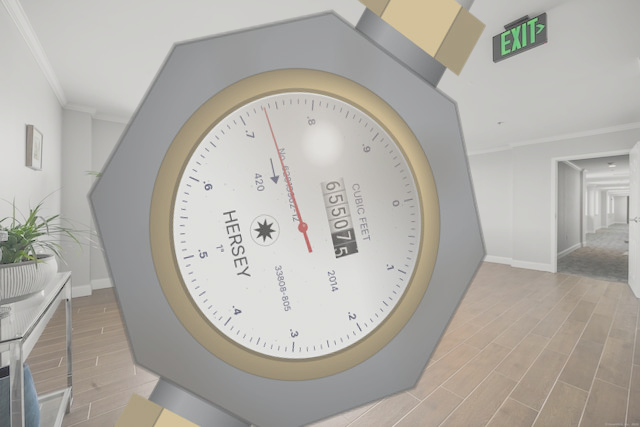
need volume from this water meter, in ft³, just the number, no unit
655074.73
